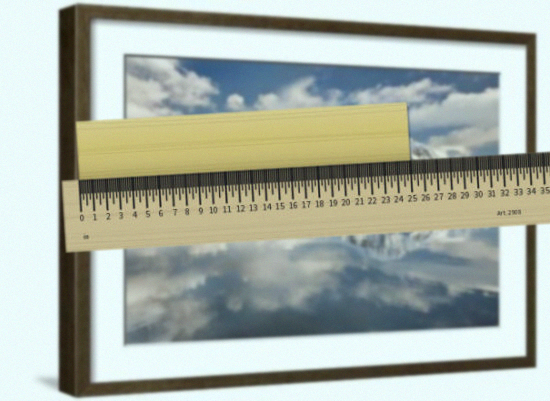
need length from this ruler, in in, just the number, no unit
25
